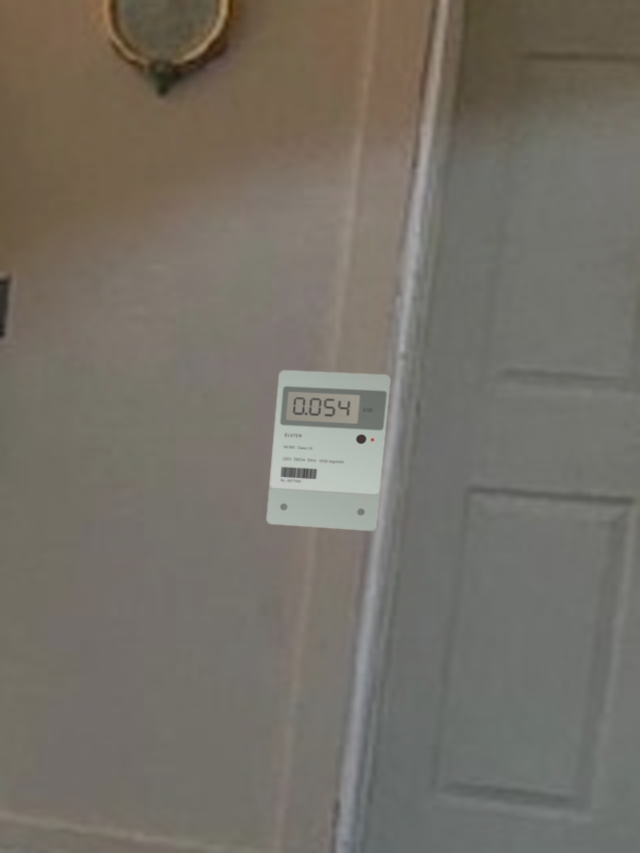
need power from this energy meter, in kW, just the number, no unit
0.054
